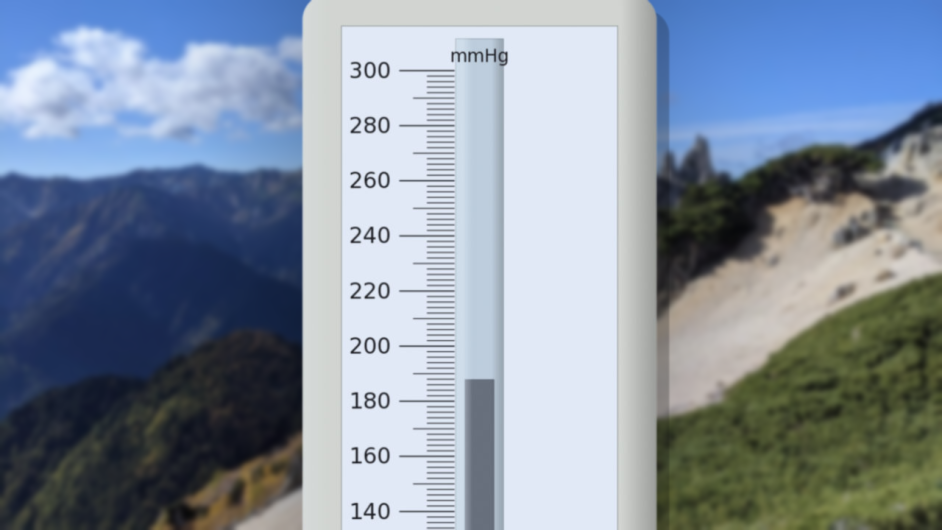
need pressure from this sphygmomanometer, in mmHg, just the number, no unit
188
